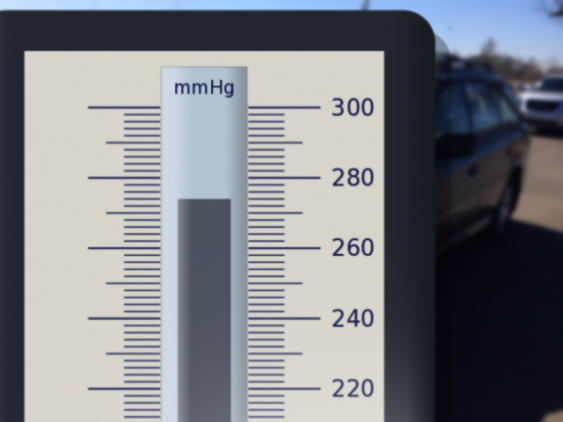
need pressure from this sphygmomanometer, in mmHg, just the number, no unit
274
